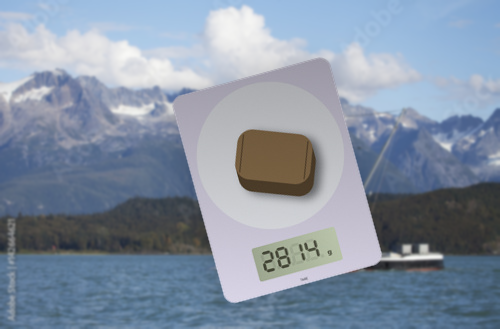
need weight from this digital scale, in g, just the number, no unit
2814
